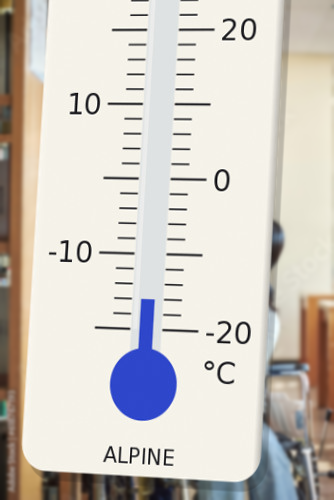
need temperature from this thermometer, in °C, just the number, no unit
-16
